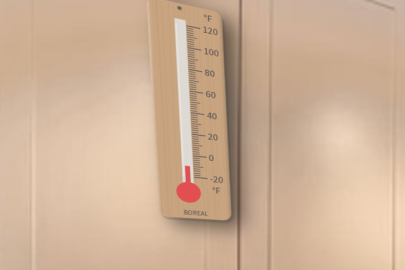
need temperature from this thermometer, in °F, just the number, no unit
-10
